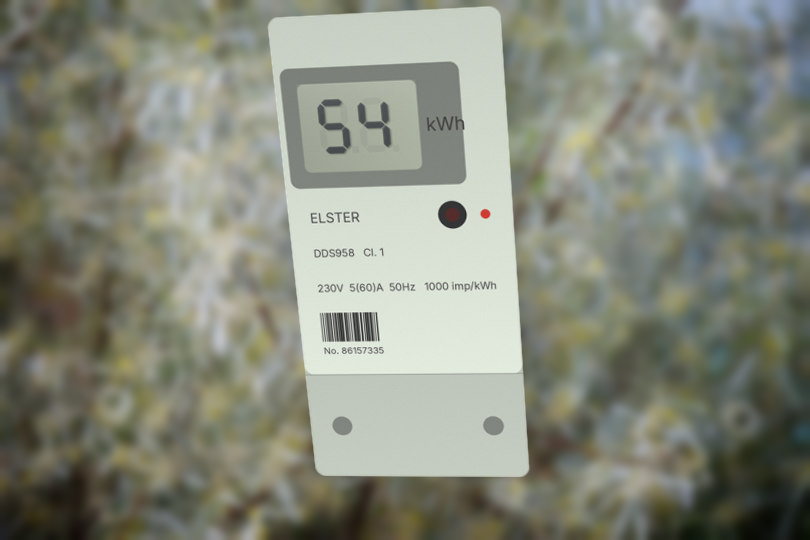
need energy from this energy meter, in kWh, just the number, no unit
54
